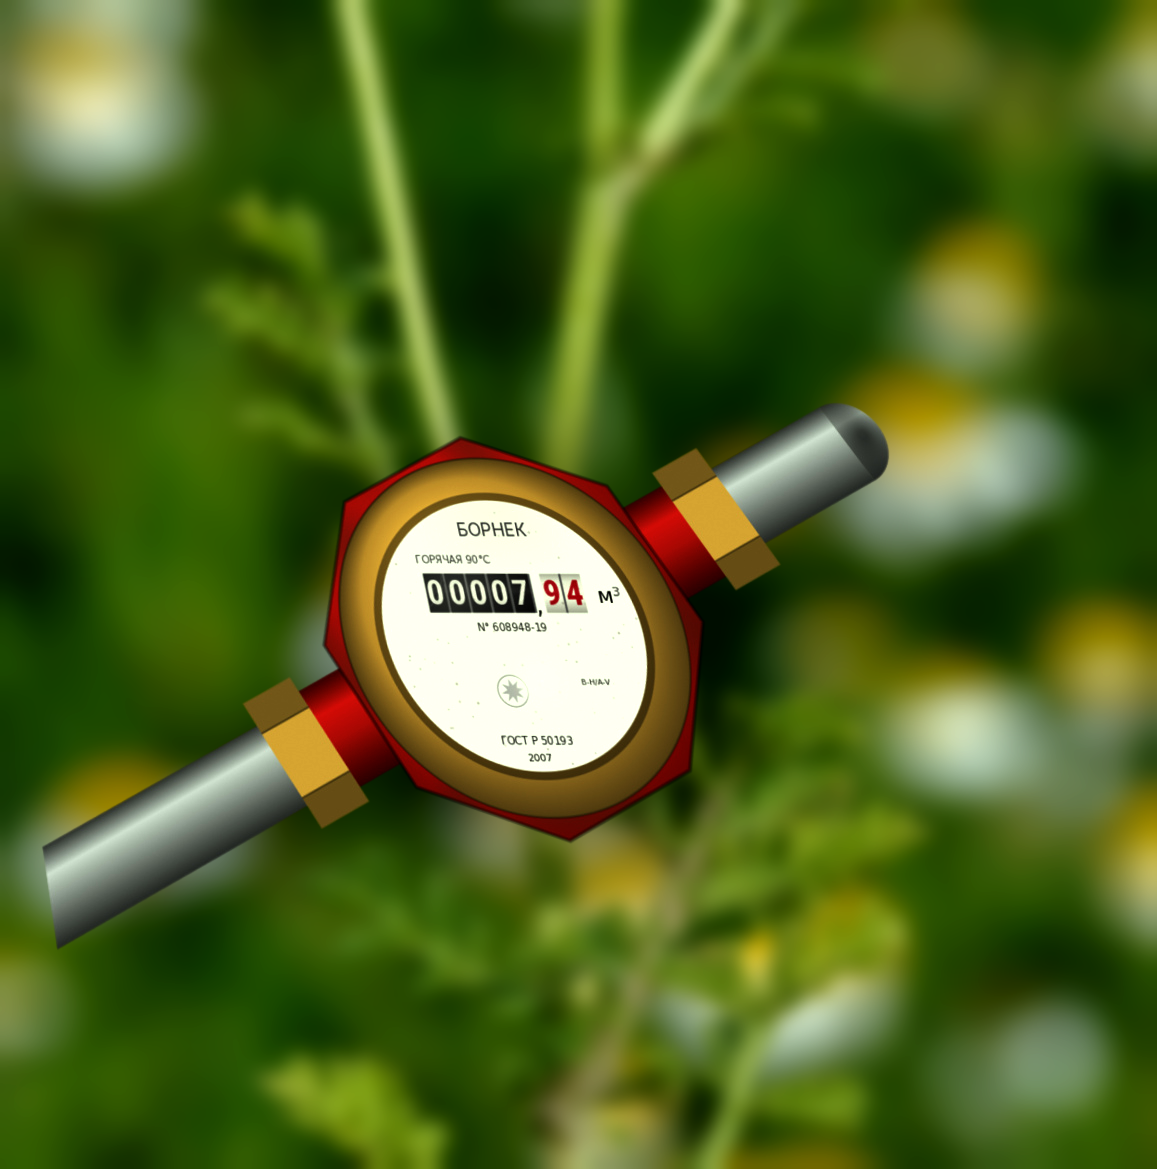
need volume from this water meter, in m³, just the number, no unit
7.94
